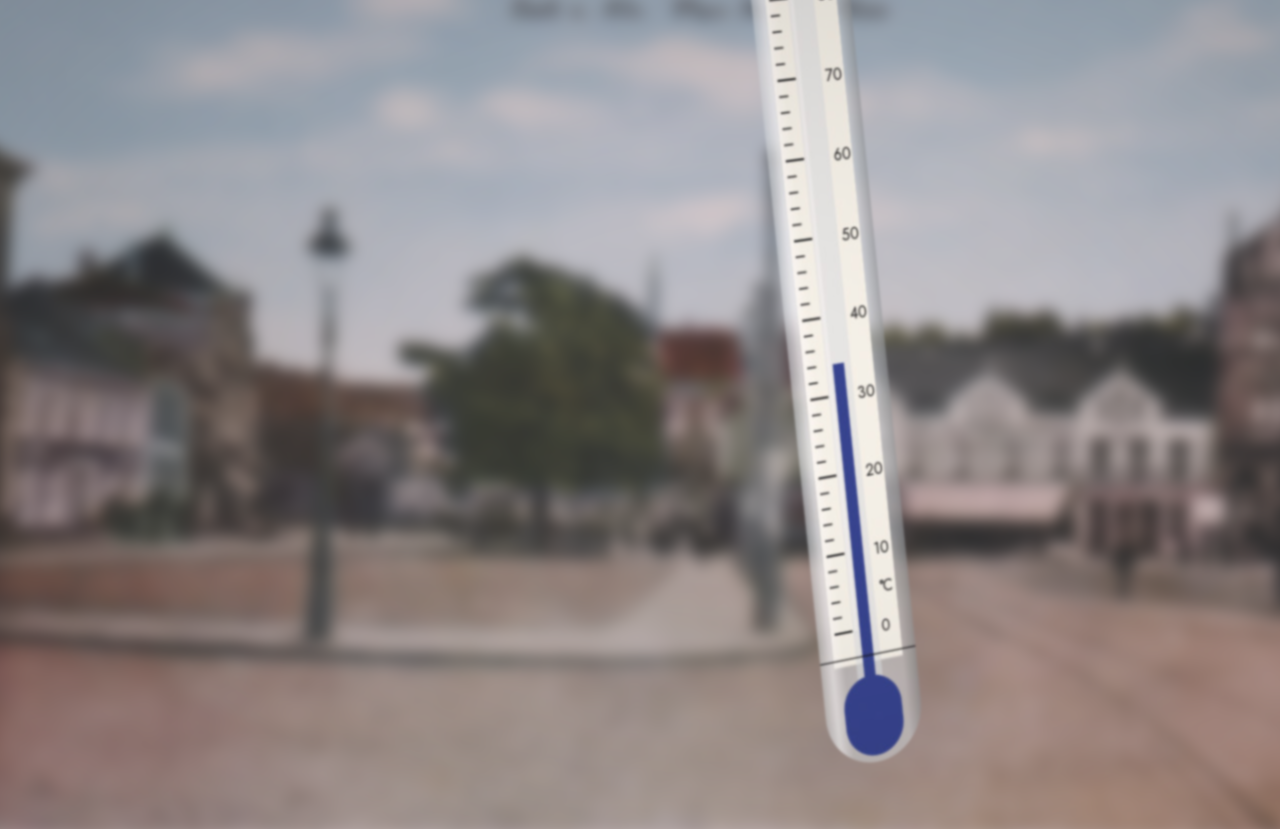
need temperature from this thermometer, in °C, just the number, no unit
34
